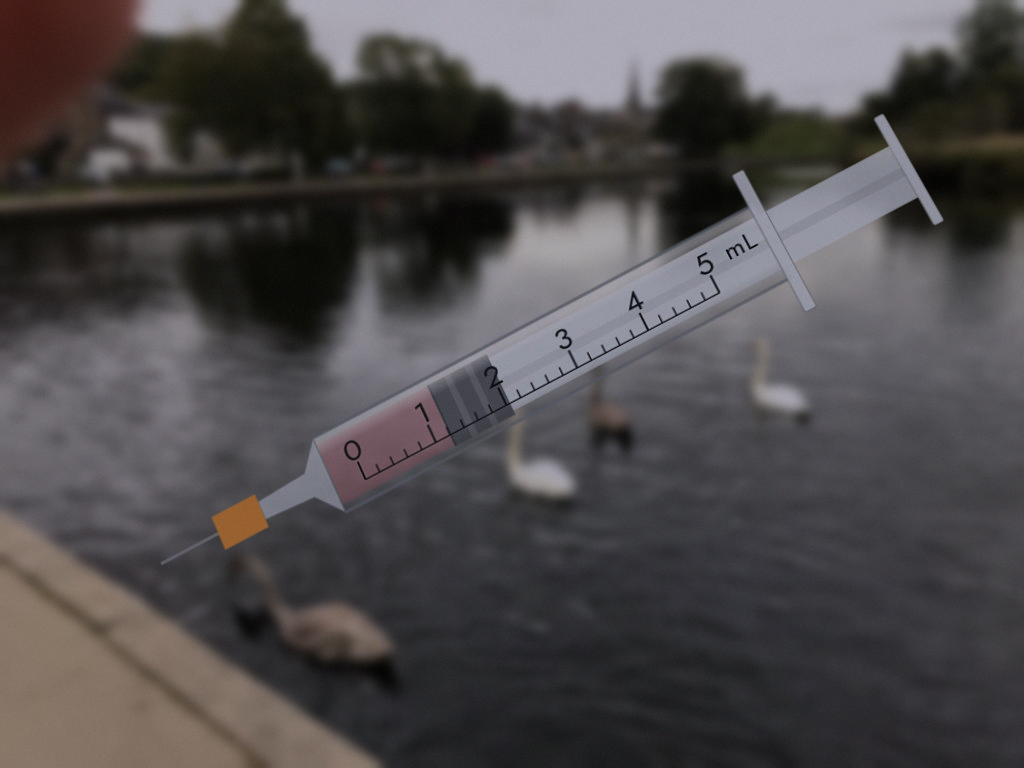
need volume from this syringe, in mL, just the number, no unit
1.2
